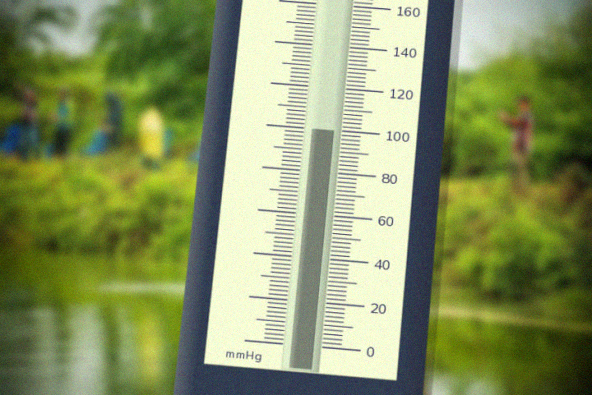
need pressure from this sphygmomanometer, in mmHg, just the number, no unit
100
